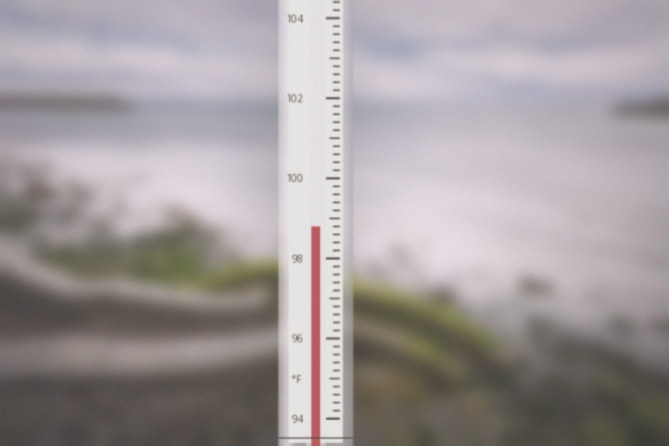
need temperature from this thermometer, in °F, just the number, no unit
98.8
